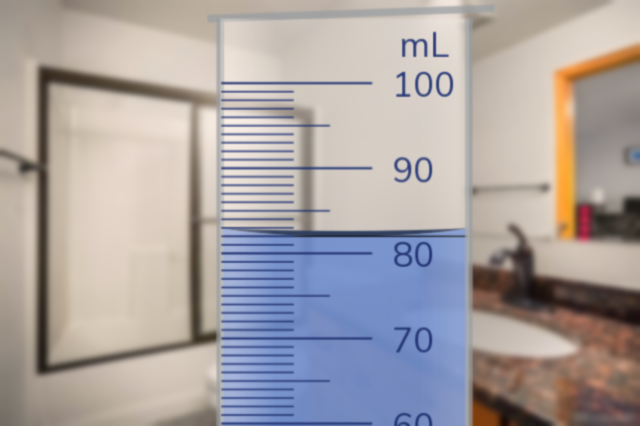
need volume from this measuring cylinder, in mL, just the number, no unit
82
